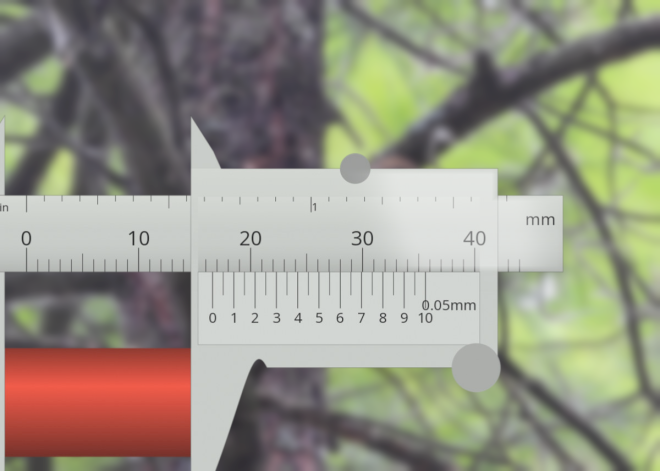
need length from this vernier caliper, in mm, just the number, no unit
16.6
